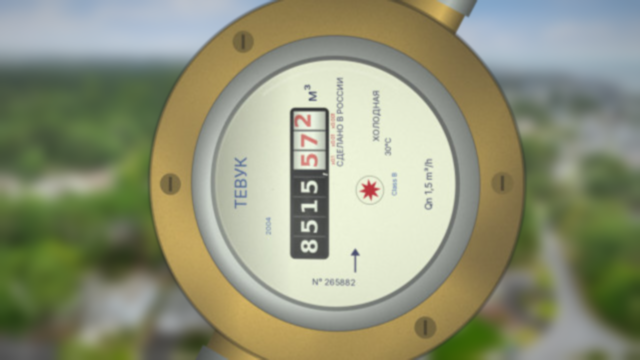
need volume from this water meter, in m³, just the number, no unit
8515.572
